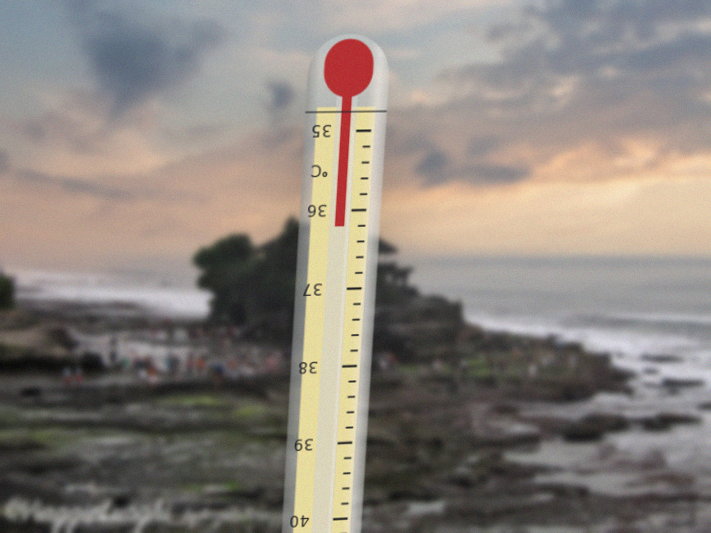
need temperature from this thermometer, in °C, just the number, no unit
36.2
